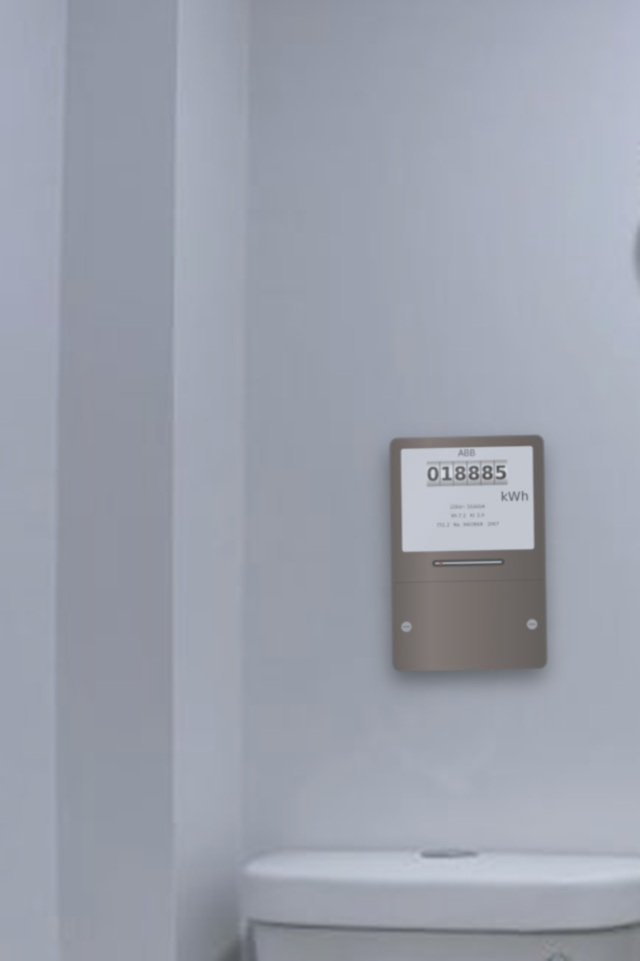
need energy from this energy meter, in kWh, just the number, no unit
18885
